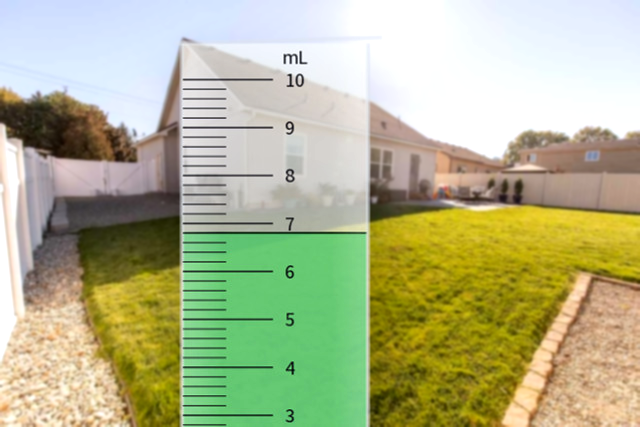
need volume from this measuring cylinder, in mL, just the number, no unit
6.8
